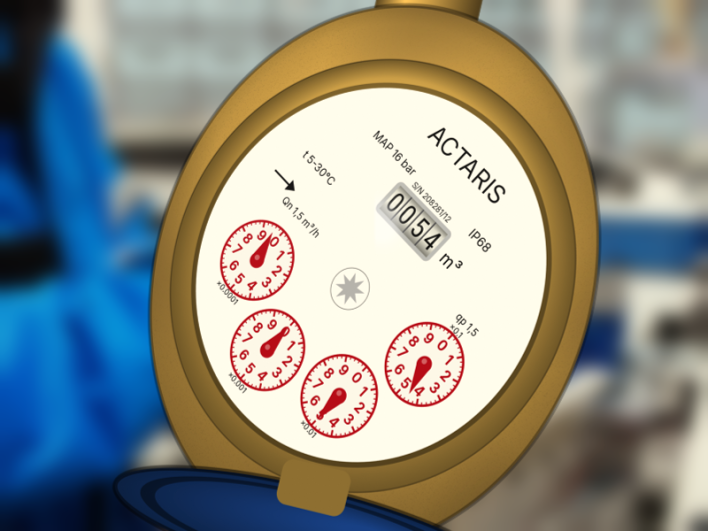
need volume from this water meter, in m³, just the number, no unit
54.4499
